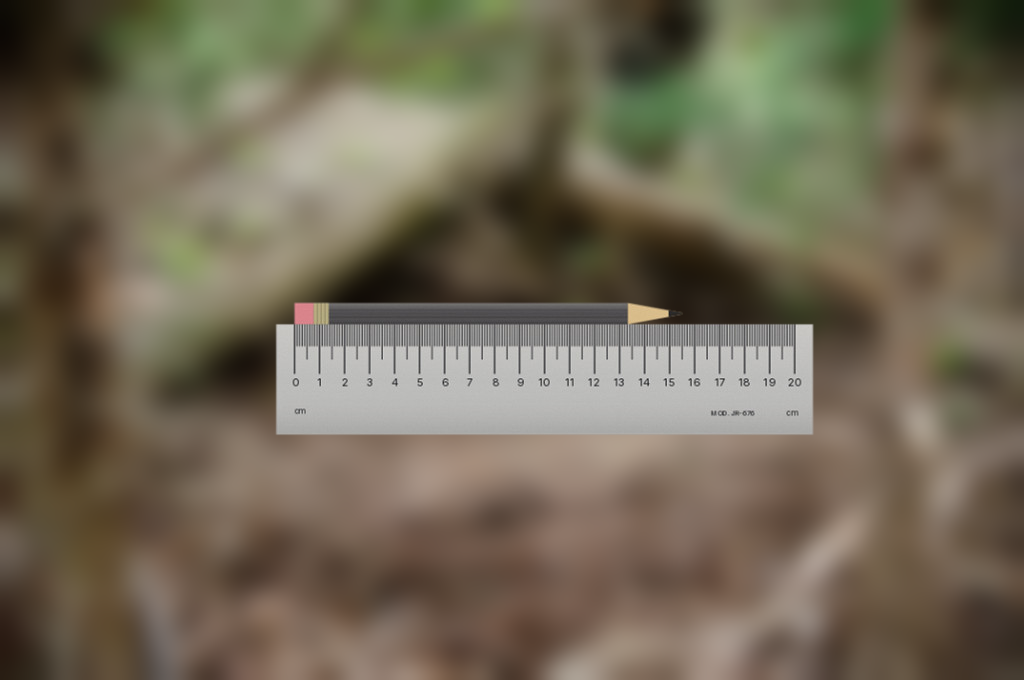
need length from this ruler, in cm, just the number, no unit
15.5
